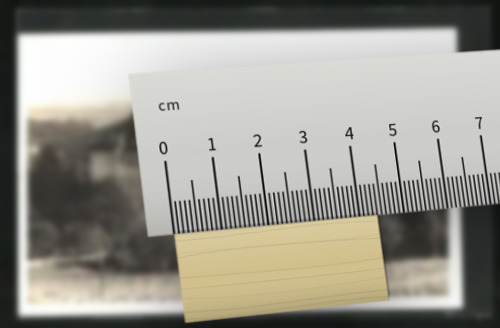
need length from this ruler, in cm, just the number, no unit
4.4
